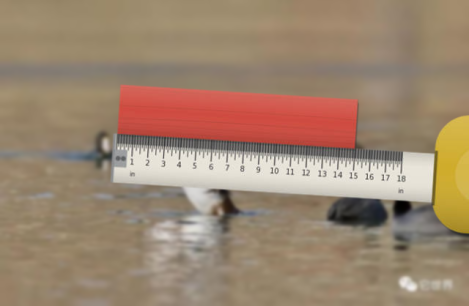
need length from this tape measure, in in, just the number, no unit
15
